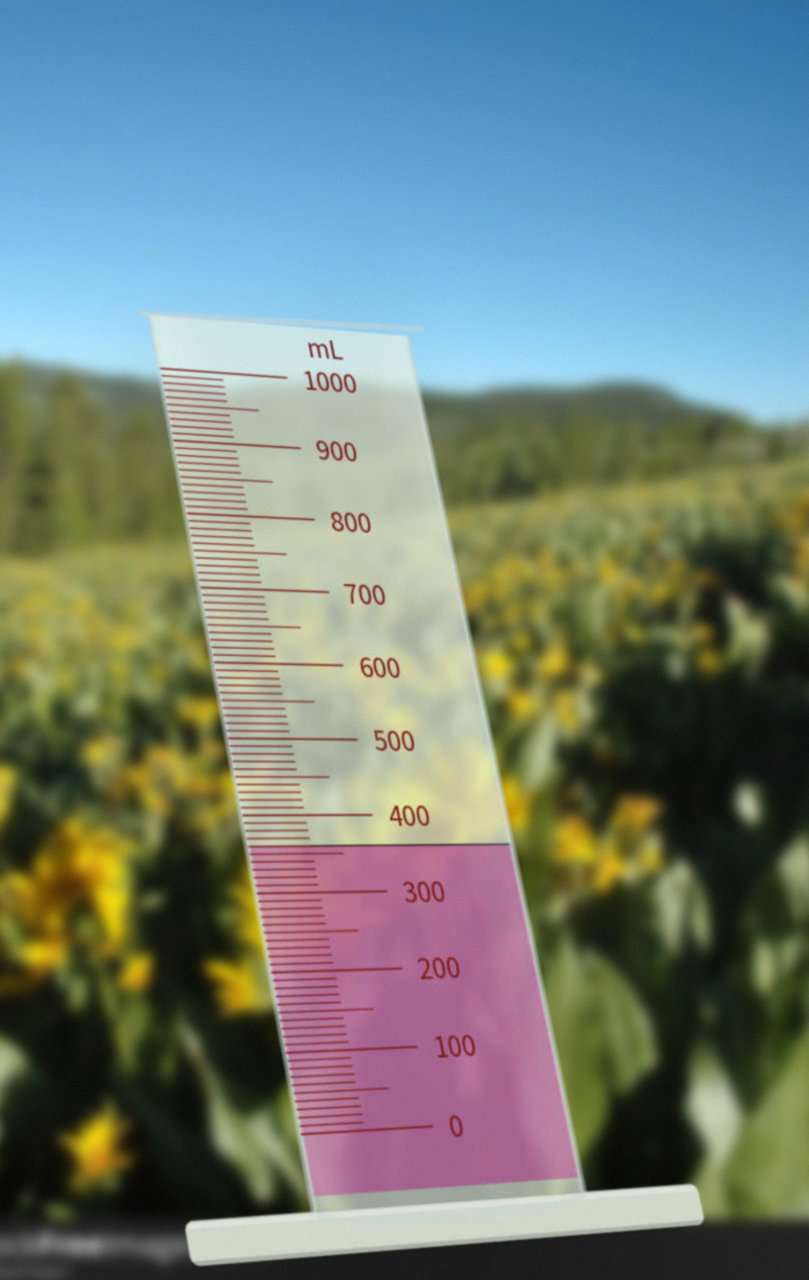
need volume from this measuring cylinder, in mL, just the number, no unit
360
